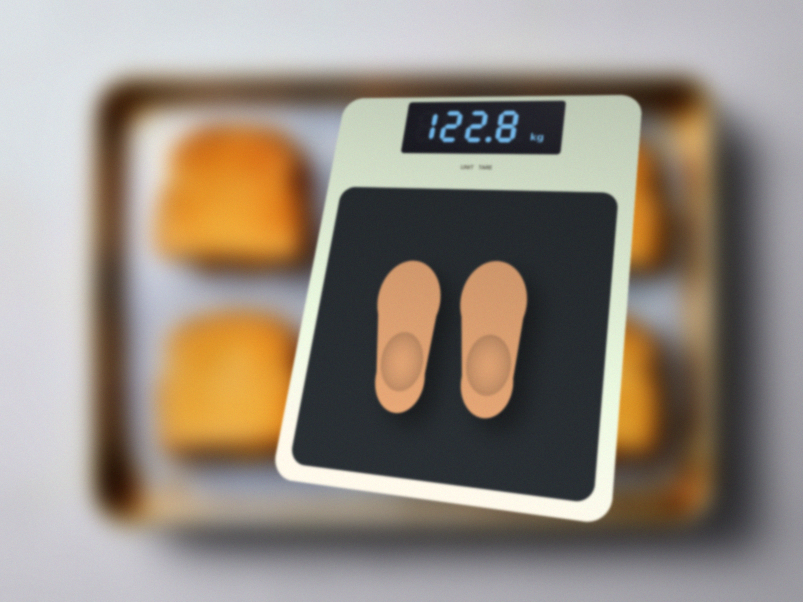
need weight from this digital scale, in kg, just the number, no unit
122.8
